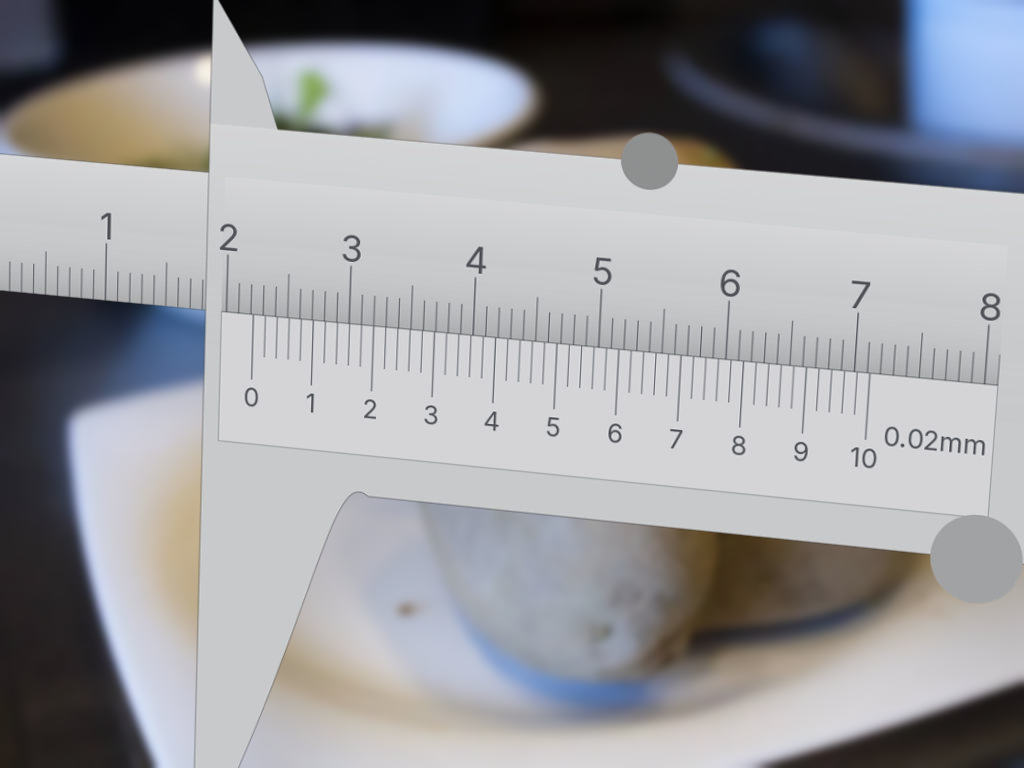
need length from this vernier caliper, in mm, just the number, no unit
22.2
